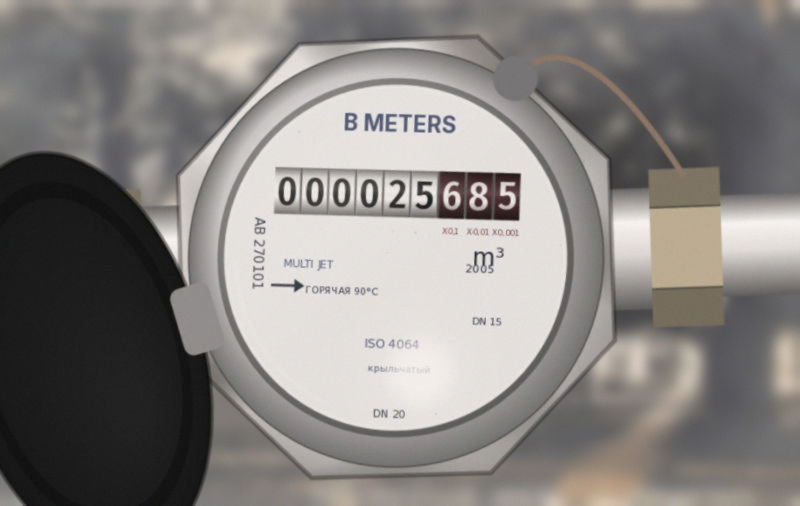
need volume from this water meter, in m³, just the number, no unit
25.685
